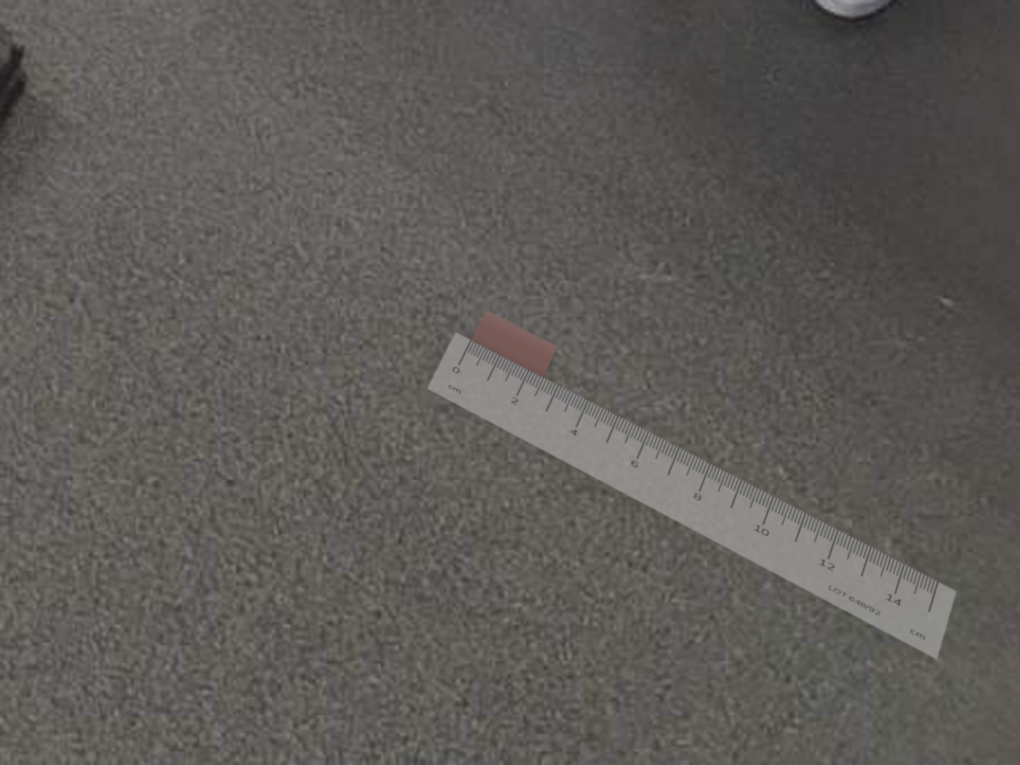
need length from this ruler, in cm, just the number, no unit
2.5
